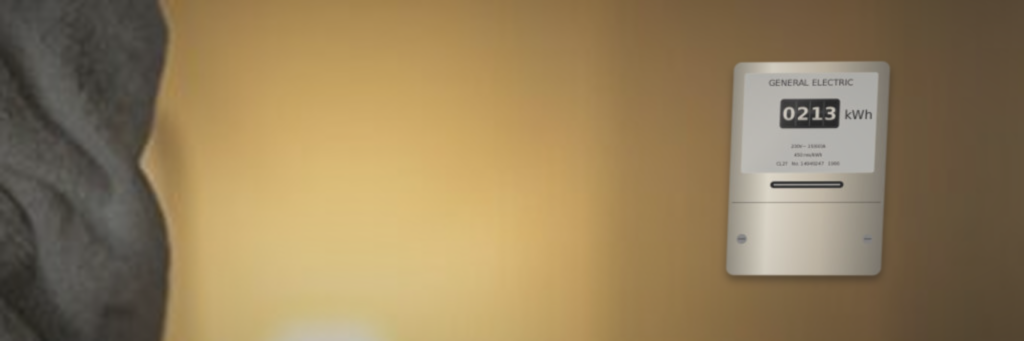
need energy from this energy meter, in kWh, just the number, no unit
213
